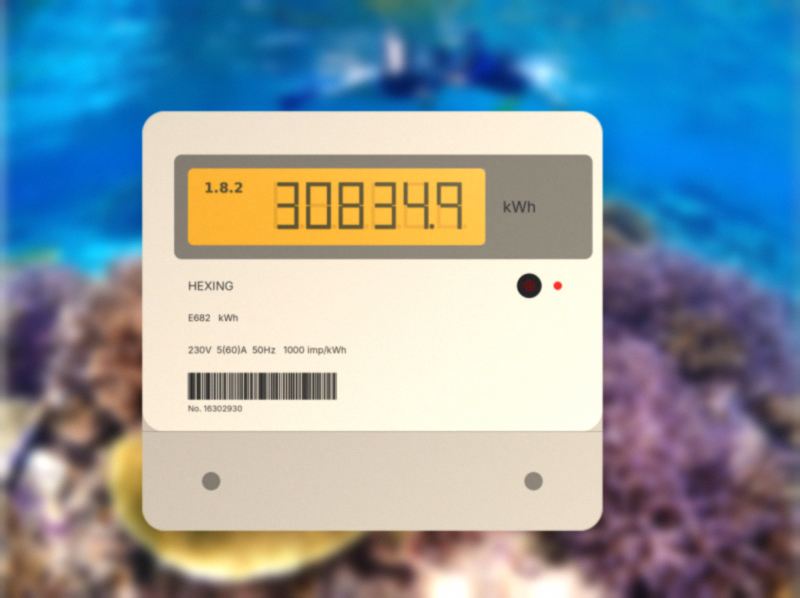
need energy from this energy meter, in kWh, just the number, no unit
30834.9
